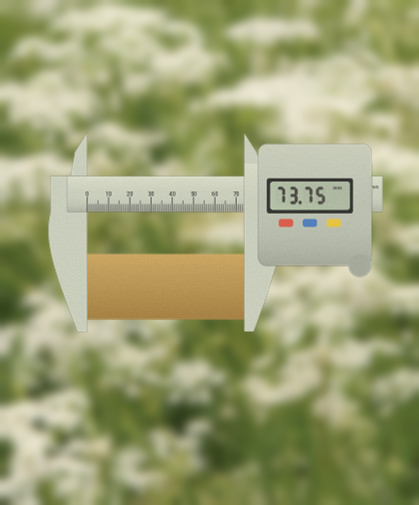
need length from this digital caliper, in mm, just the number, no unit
73.75
